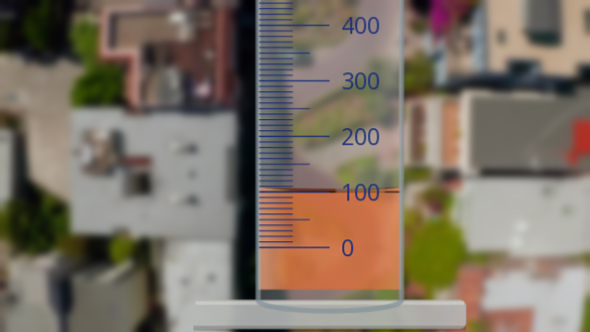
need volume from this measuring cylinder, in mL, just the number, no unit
100
